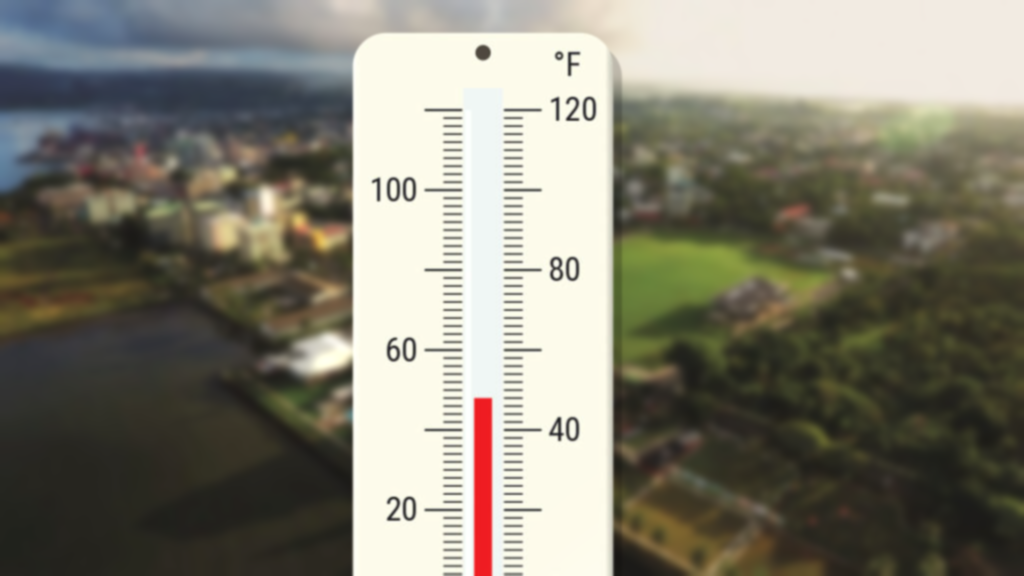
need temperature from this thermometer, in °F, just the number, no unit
48
